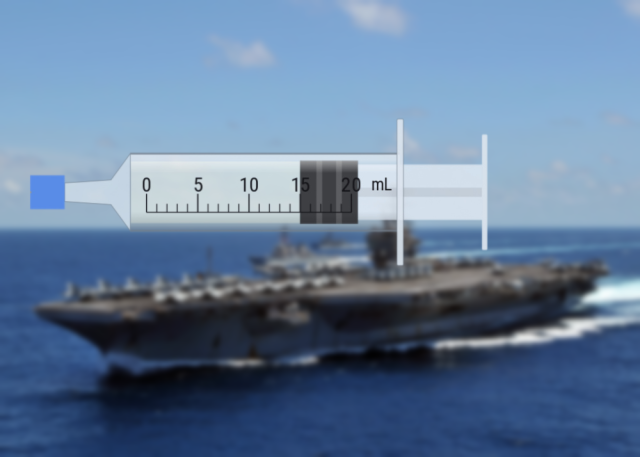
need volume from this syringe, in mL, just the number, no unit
15
